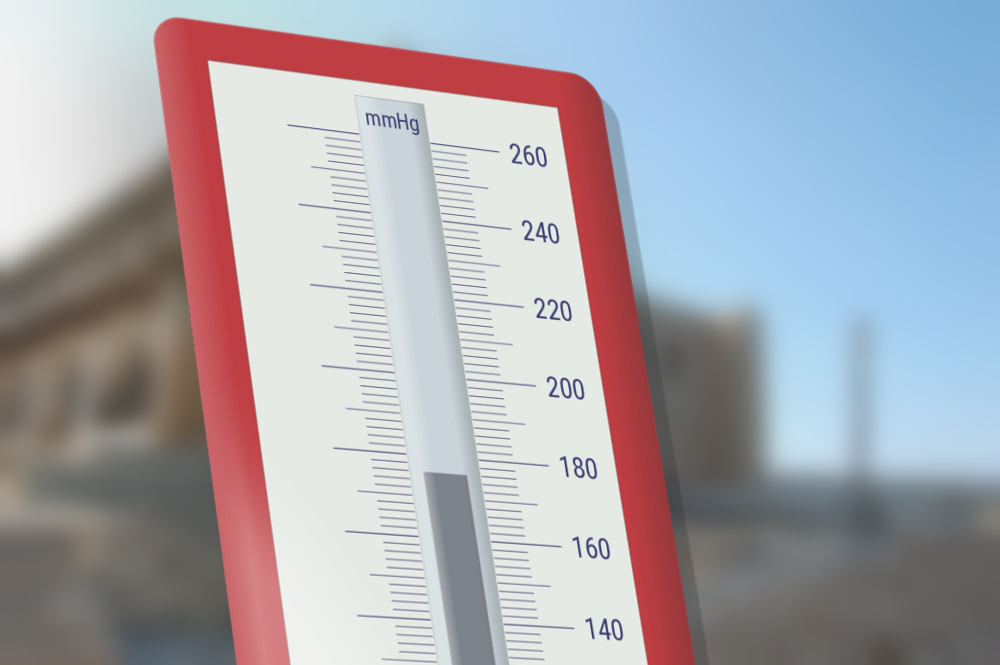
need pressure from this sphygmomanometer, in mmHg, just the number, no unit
176
